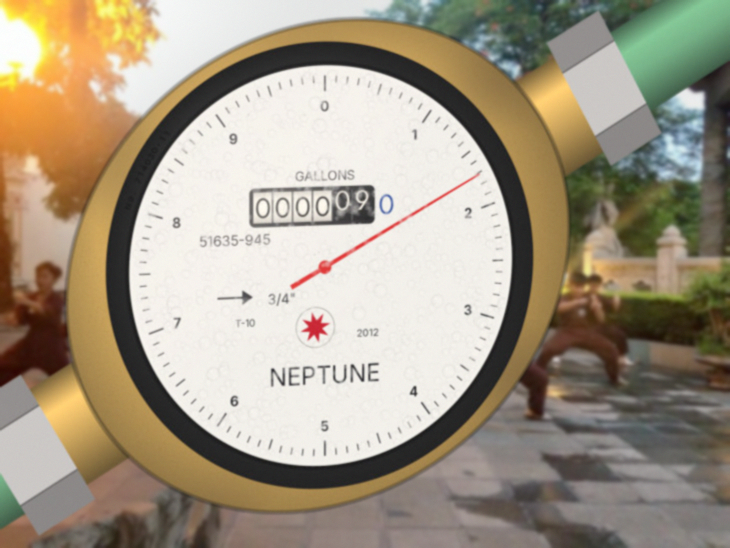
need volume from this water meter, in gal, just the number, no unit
91.7
